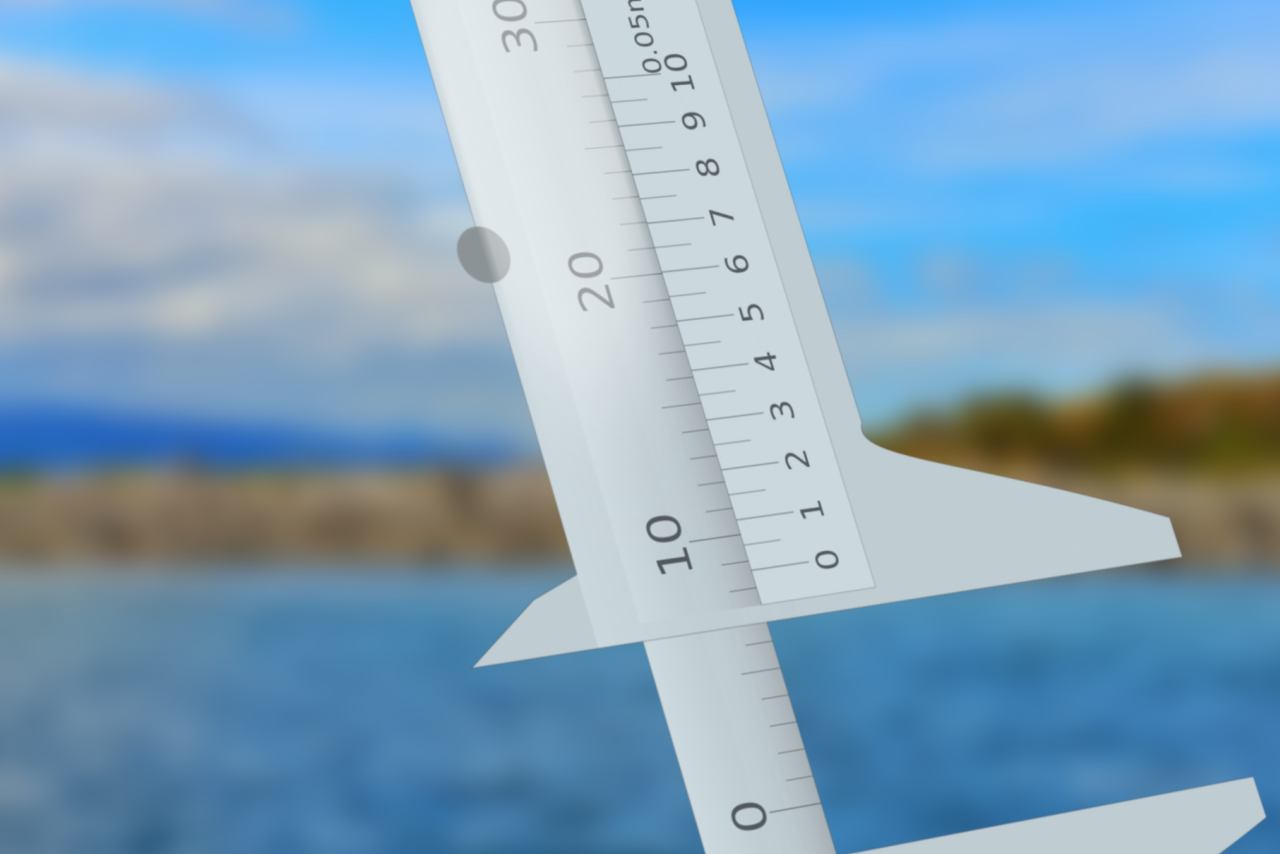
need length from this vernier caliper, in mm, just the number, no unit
8.65
